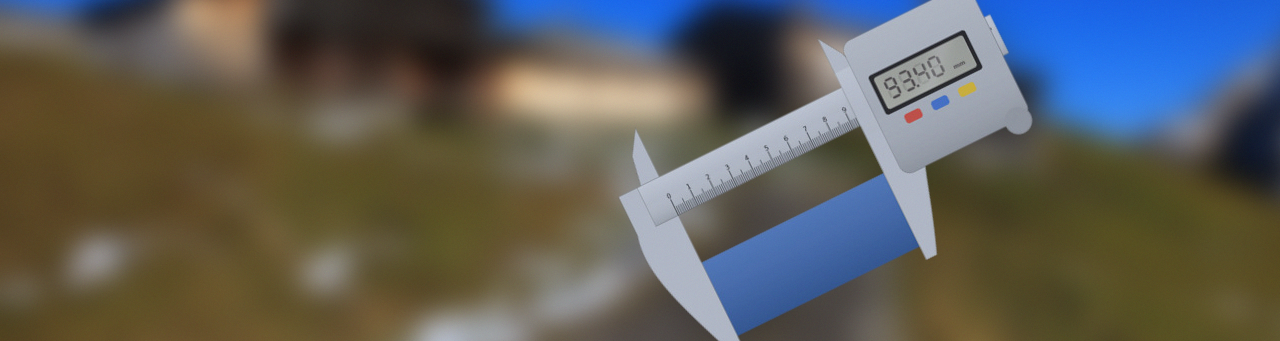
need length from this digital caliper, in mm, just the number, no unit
93.40
